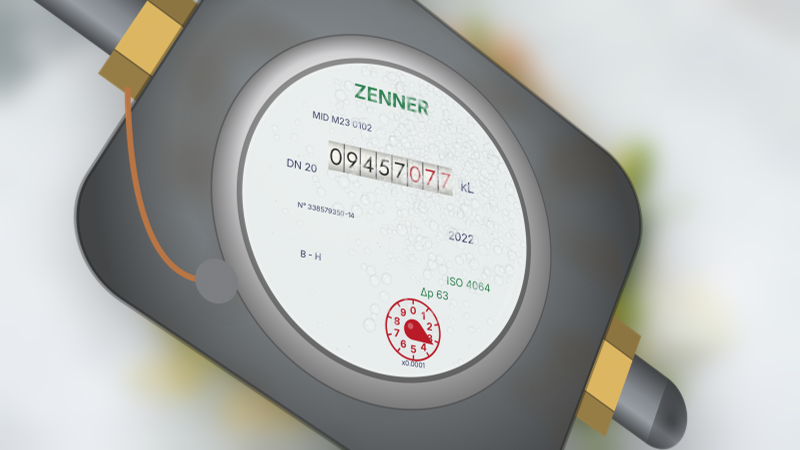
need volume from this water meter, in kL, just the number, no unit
9457.0773
